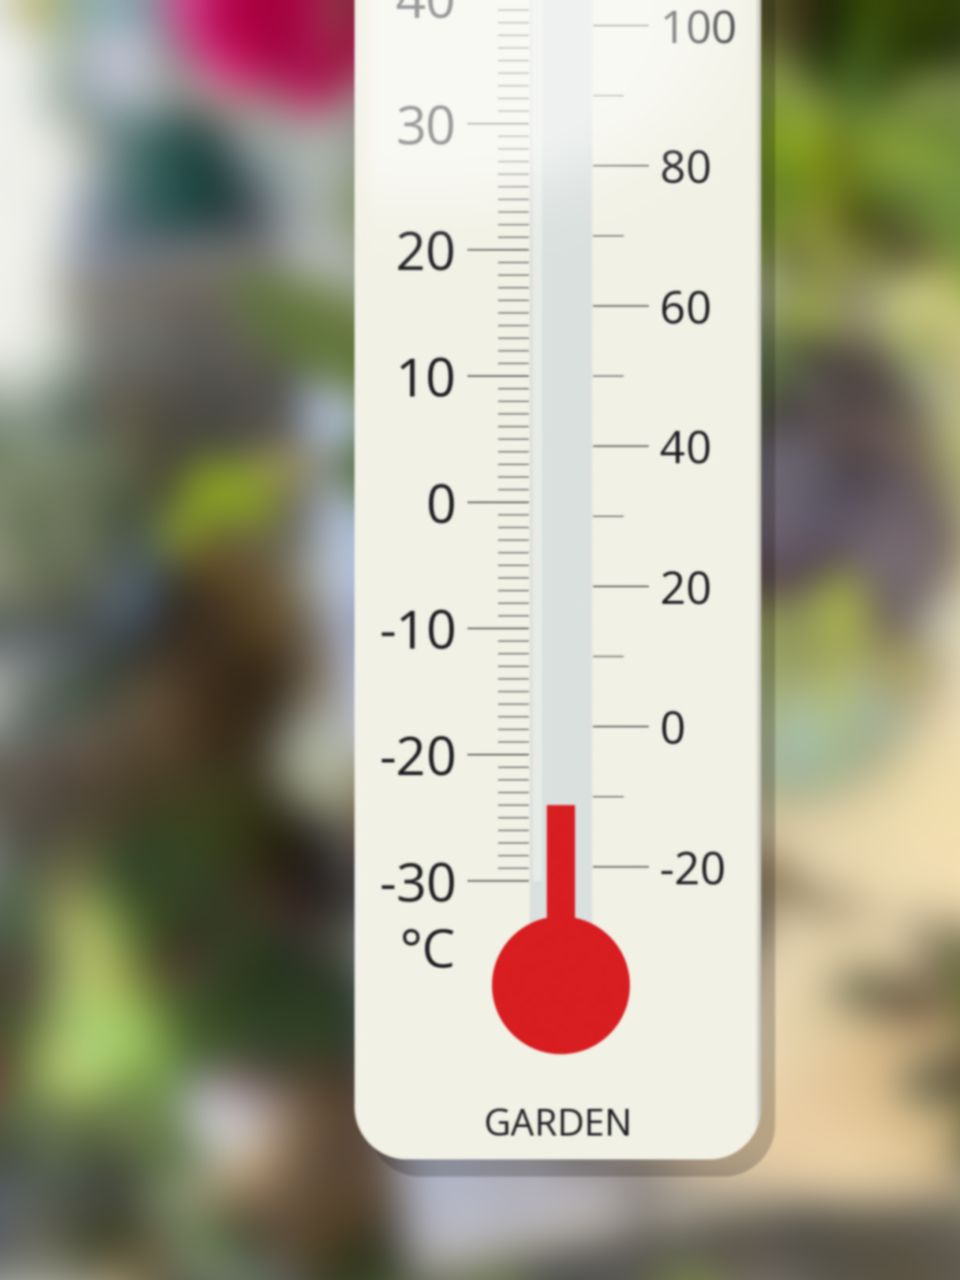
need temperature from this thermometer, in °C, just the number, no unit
-24
